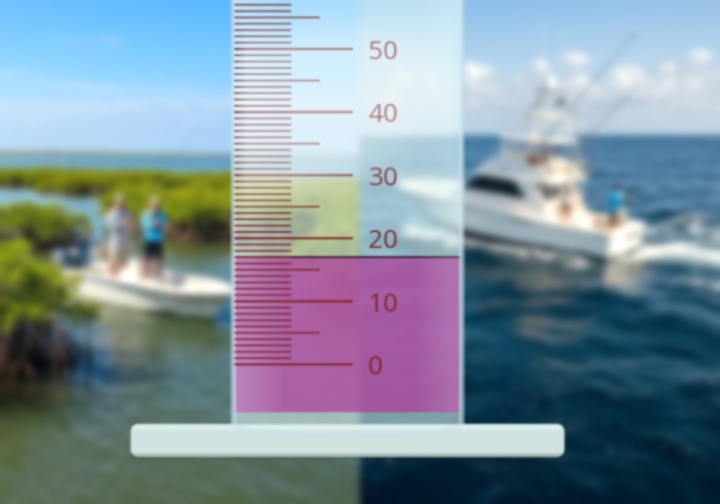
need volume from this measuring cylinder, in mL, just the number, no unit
17
